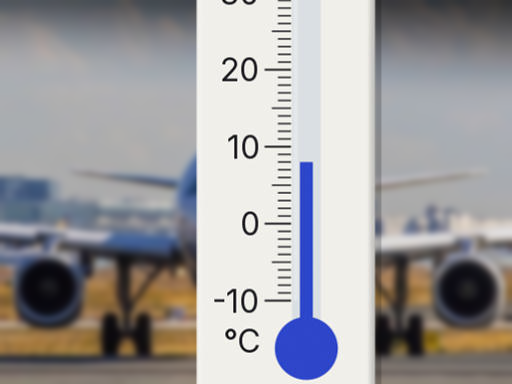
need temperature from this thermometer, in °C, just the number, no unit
8
